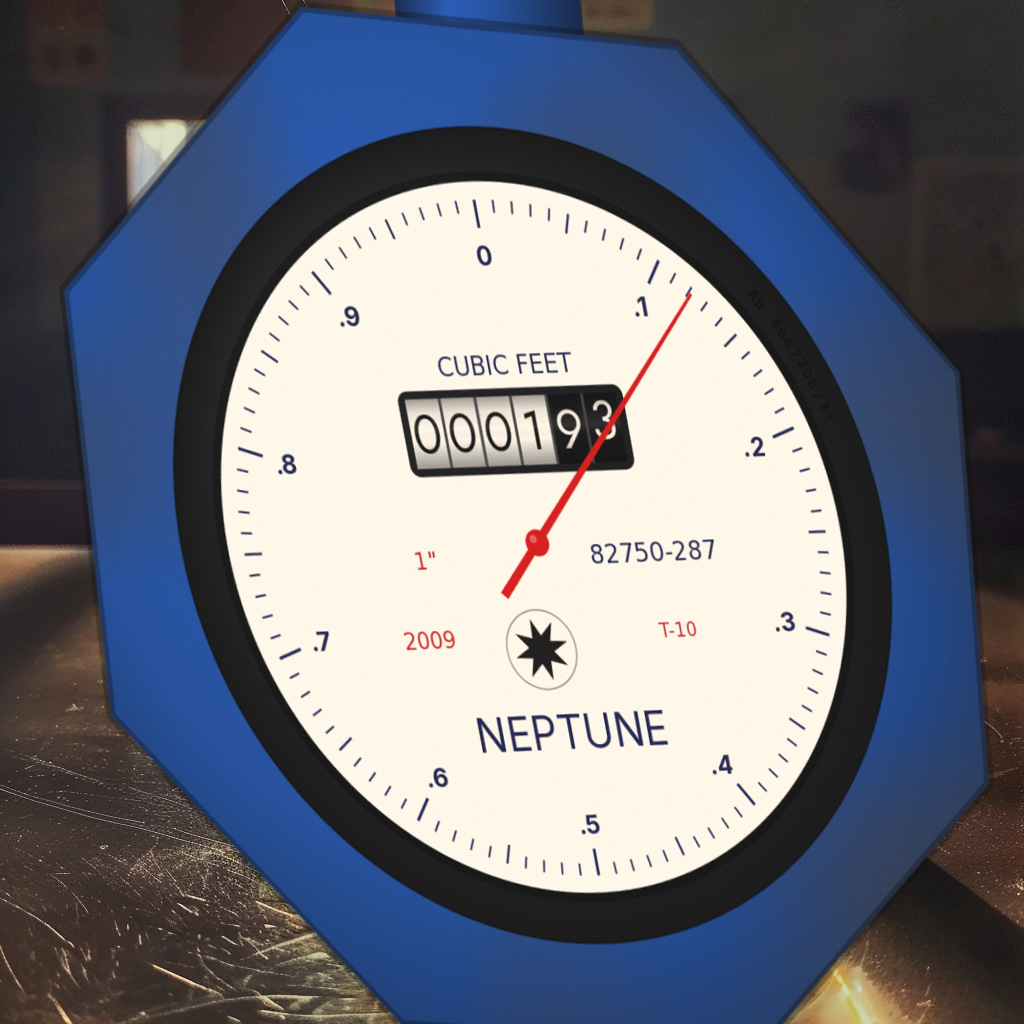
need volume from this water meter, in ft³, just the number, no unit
193.12
